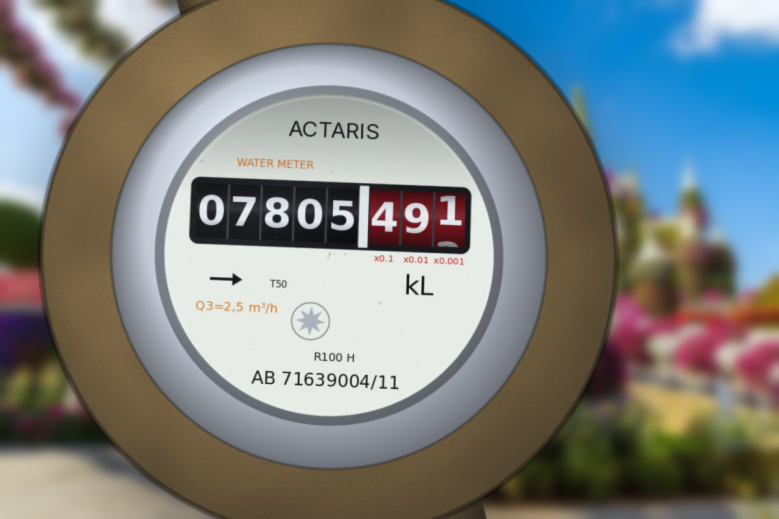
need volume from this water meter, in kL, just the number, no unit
7805.491
